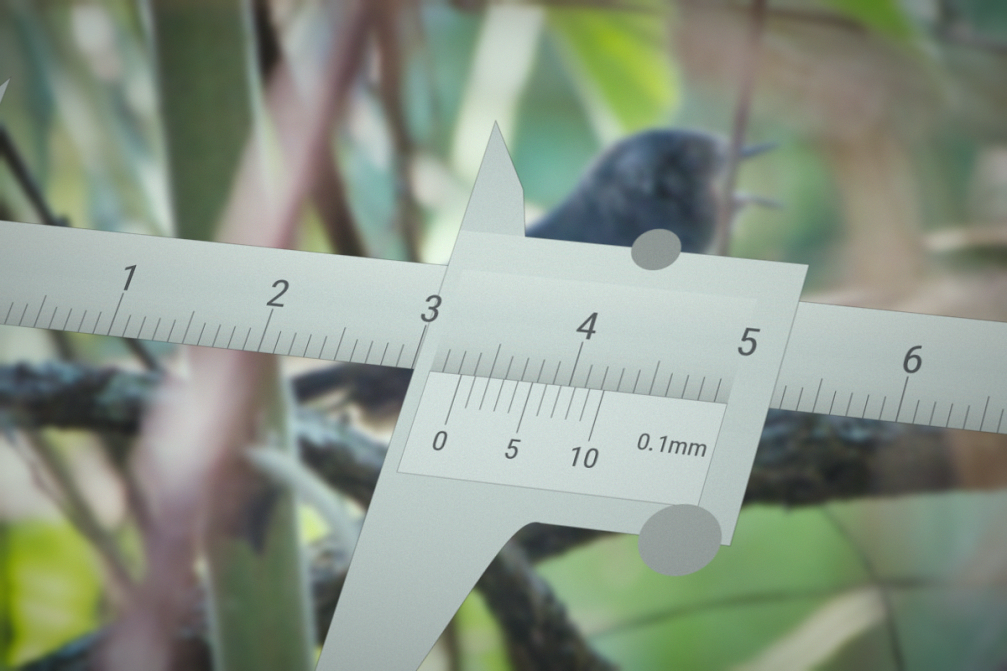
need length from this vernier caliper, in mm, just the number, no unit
33.2
